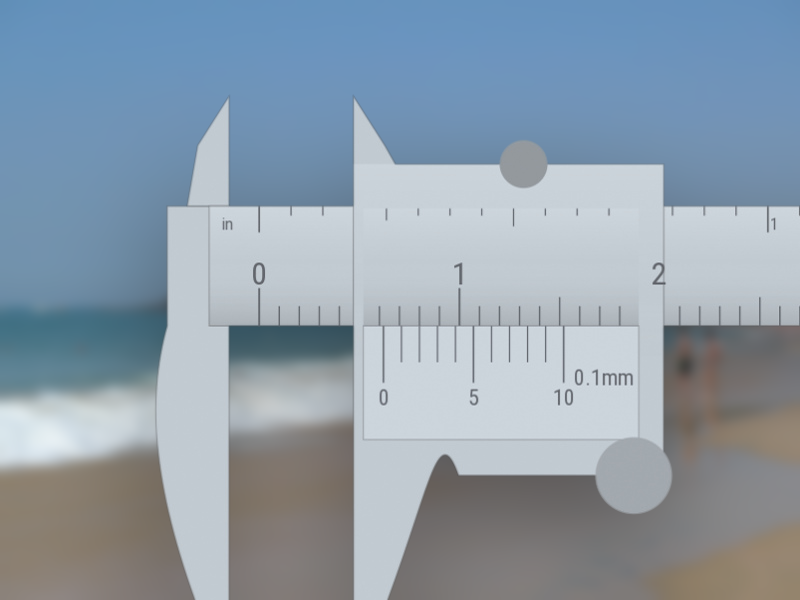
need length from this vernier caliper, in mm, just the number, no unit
6.2
